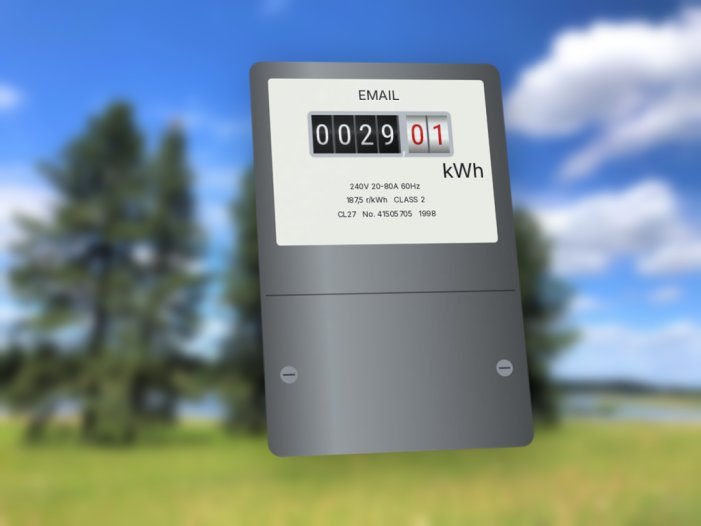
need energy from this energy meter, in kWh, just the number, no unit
29.01
